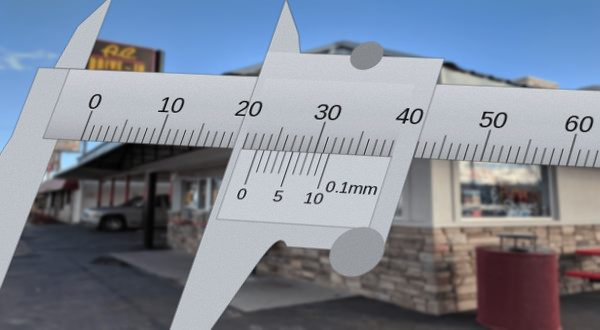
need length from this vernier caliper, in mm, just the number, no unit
22.8
